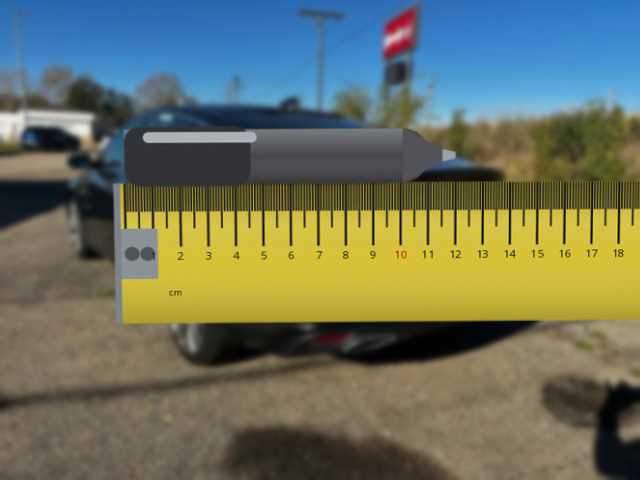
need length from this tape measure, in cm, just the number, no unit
12
